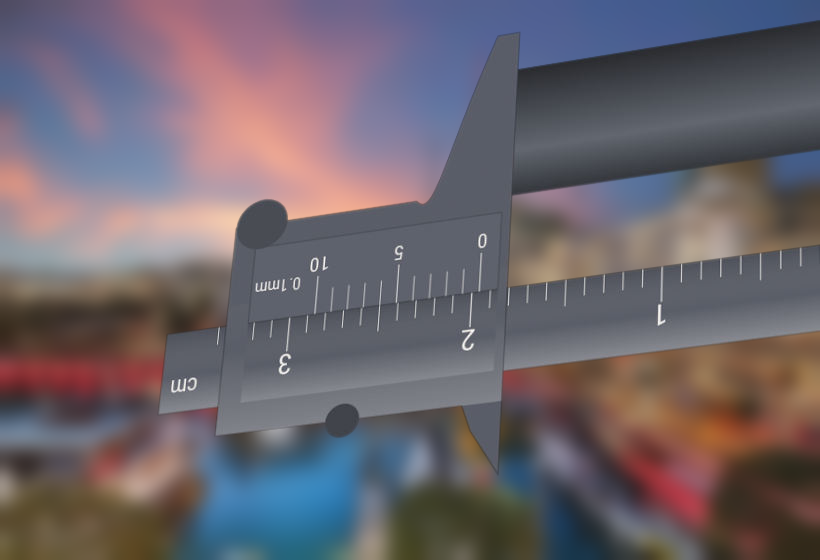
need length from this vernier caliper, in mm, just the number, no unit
19.6
